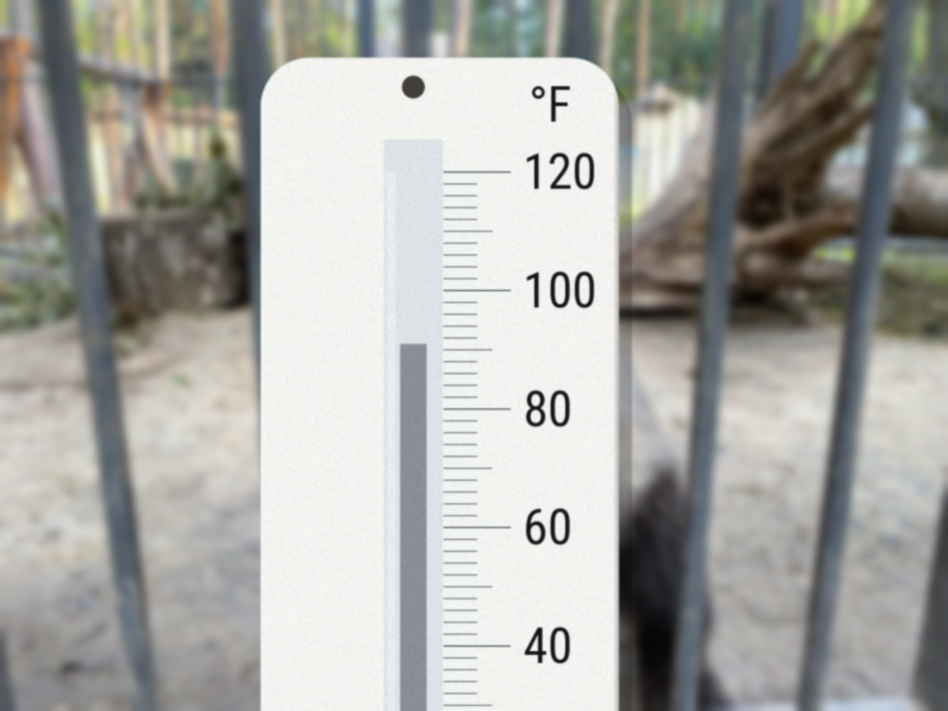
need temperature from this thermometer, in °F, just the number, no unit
91
